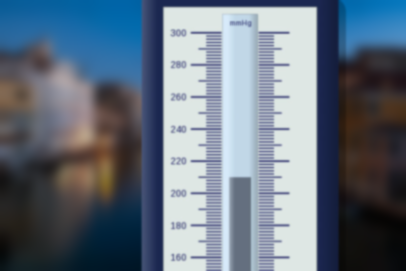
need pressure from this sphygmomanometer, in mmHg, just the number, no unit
210
